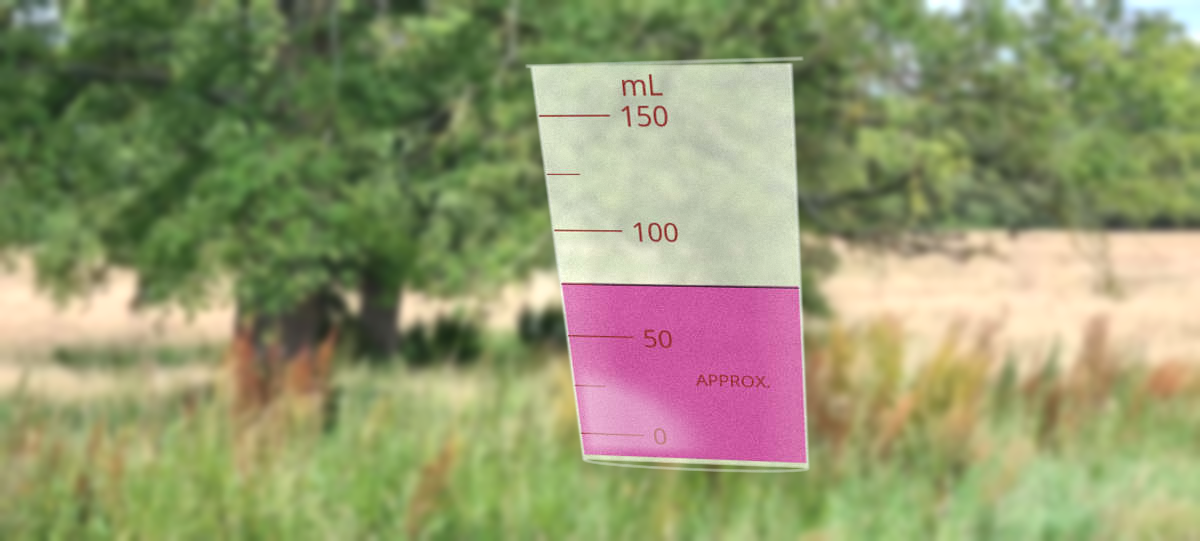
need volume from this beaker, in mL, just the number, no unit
75
